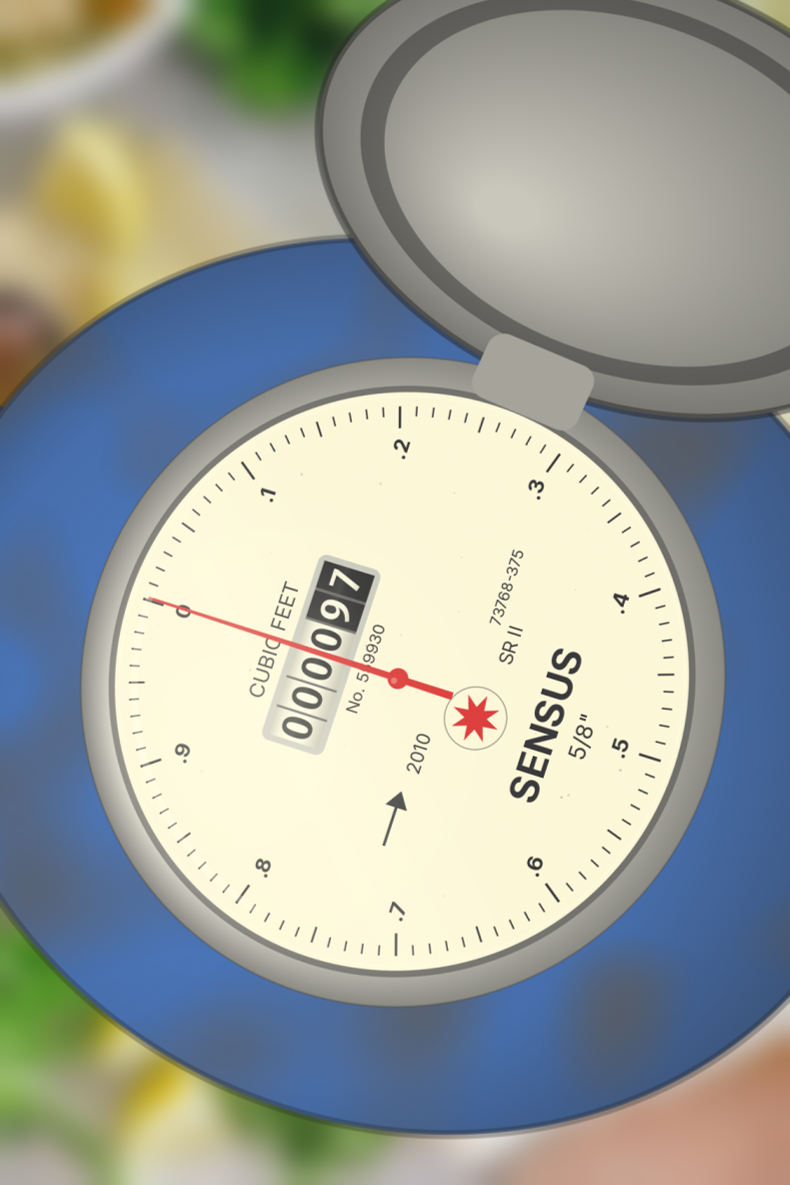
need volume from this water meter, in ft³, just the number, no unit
97.00
